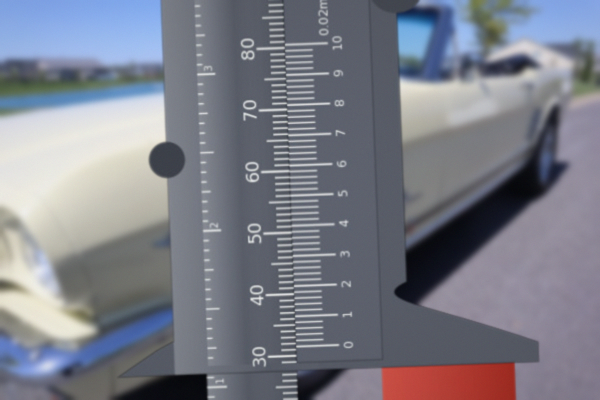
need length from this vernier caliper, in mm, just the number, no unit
31.5
